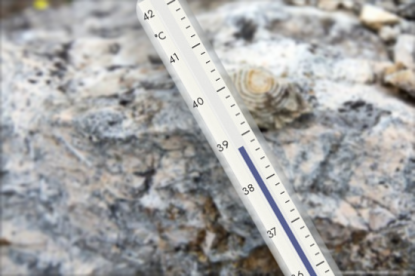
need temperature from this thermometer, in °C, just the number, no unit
38.8
